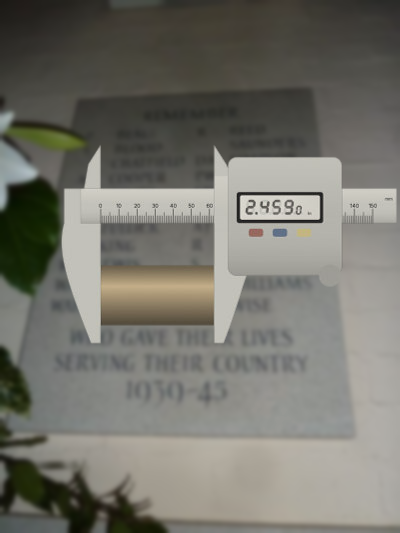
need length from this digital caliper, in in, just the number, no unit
2.4590
